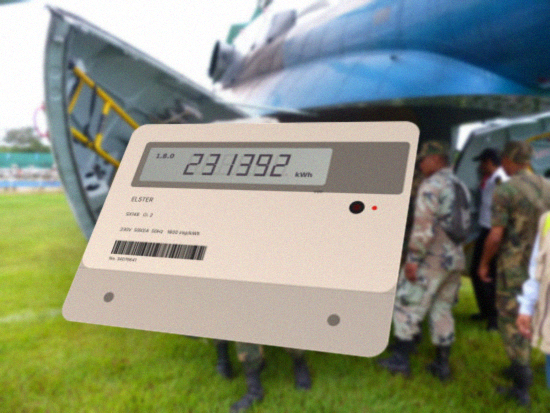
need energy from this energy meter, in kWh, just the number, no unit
231392
